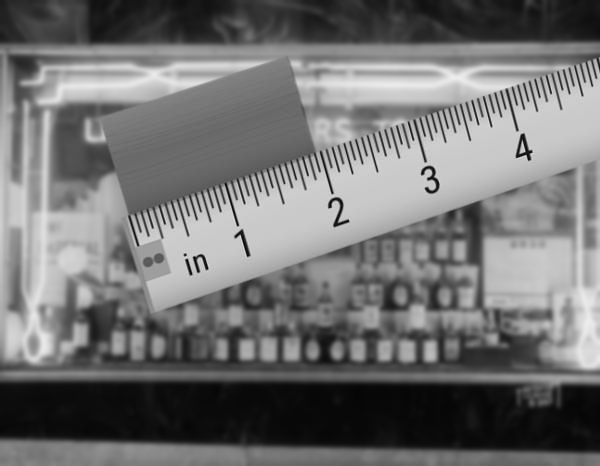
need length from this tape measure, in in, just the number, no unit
1.9375
